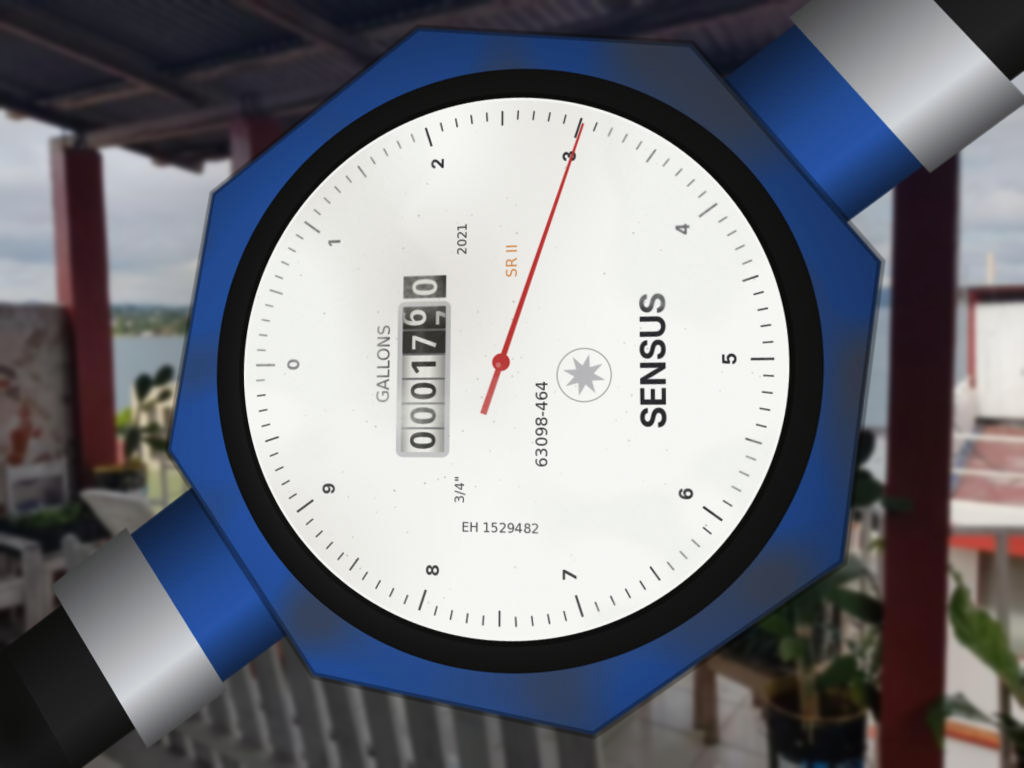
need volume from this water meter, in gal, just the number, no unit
1763.0
